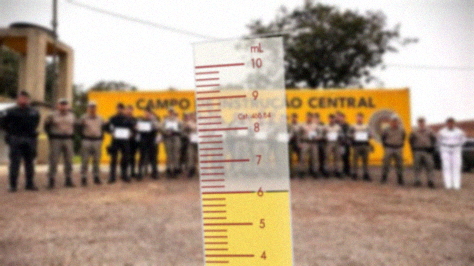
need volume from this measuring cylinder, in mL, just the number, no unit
6
